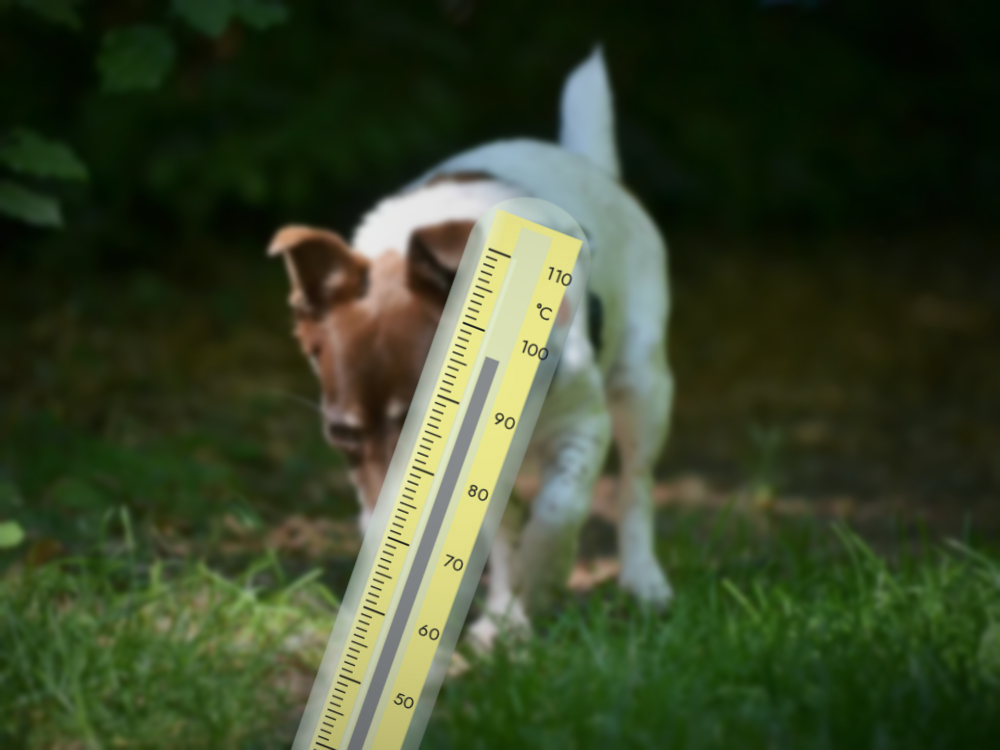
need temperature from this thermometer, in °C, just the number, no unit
97
